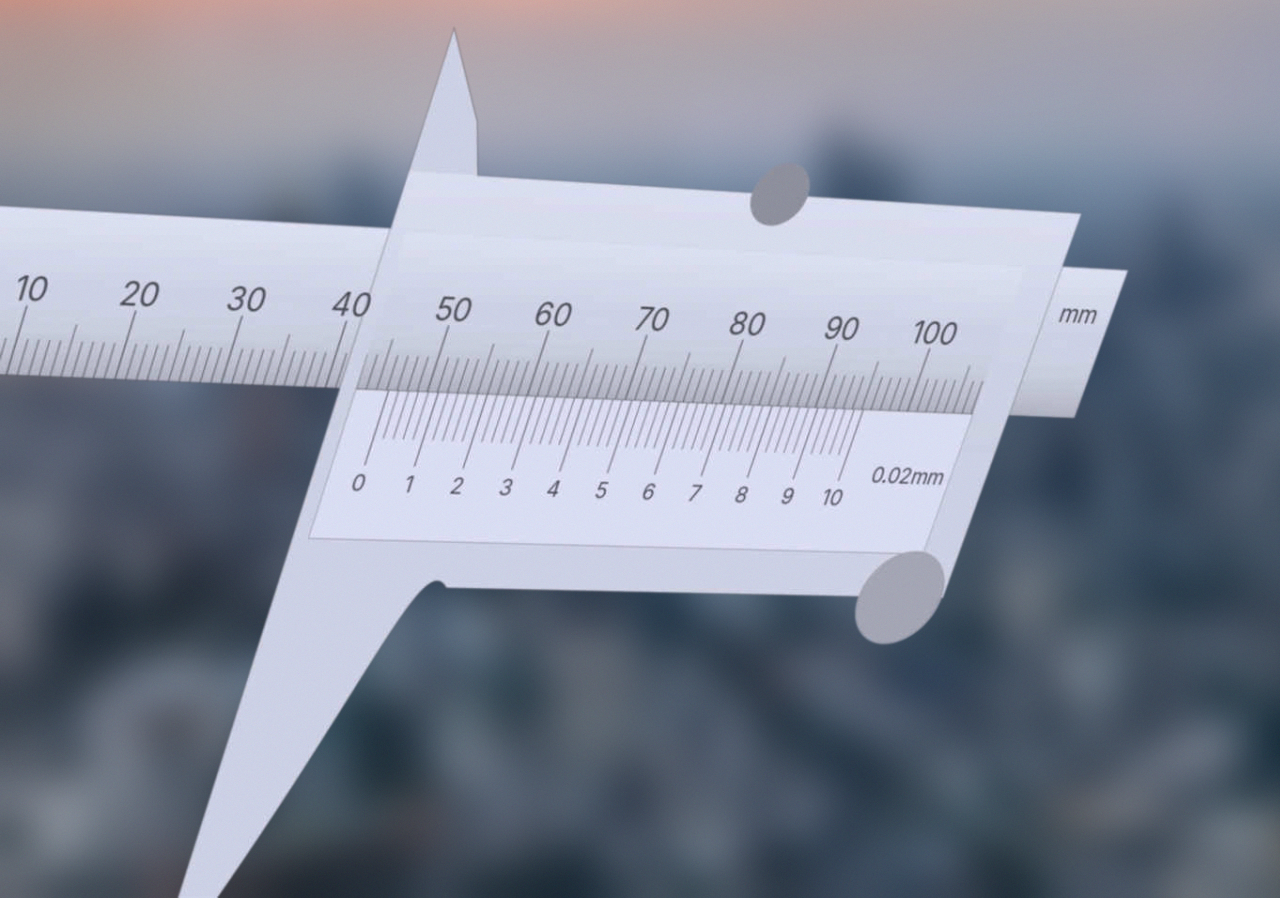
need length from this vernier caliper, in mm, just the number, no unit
46.2
